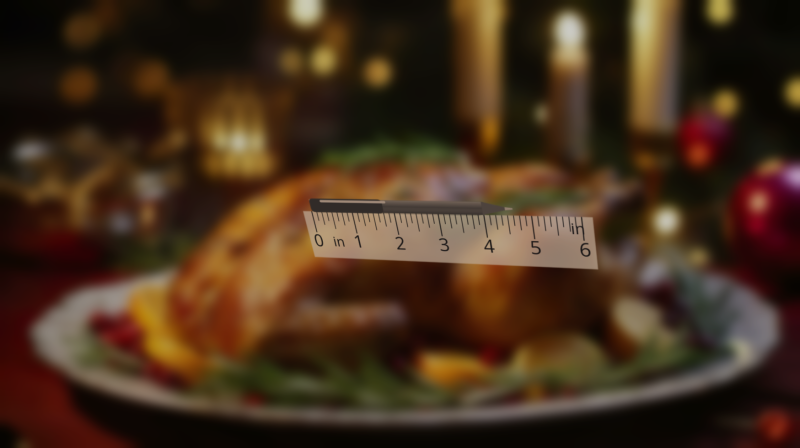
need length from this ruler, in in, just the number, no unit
4.625
